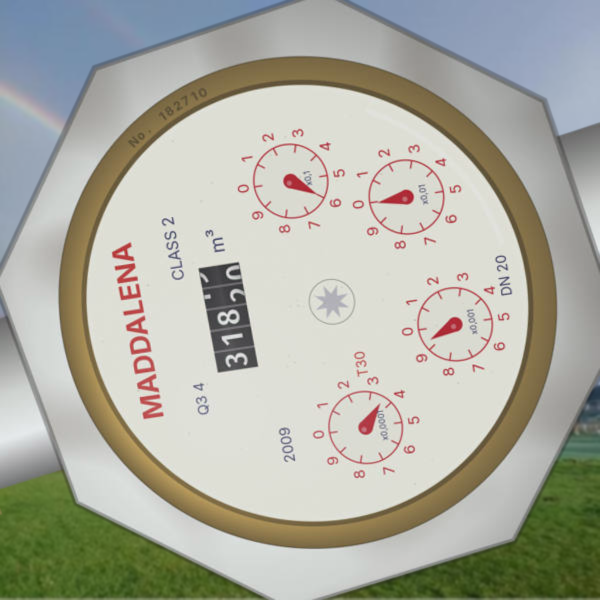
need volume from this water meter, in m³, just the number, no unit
31819.5993
